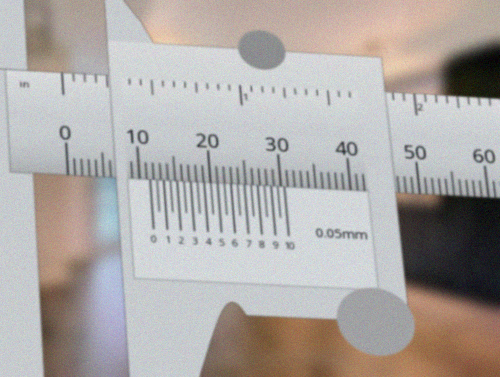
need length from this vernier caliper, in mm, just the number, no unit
11.5
